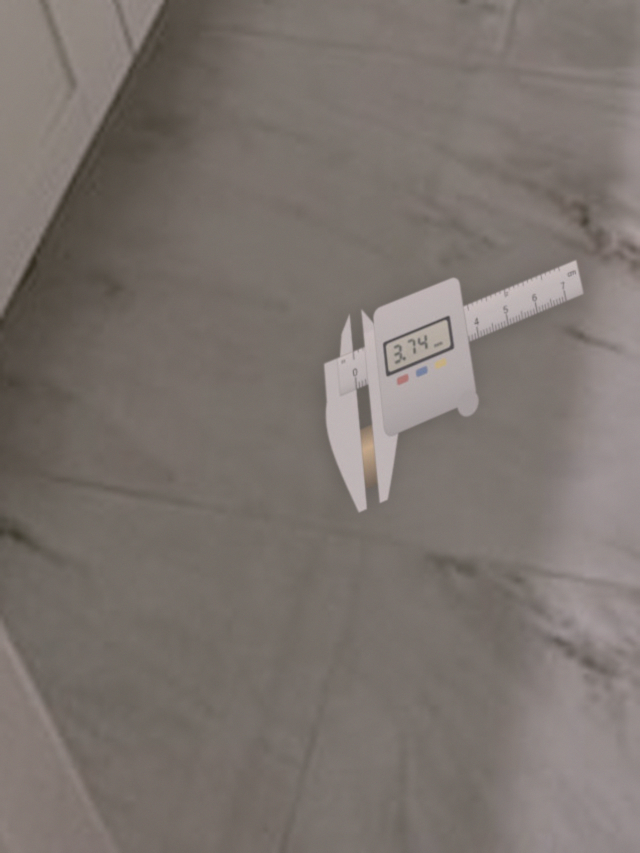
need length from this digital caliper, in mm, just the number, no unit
3.74
